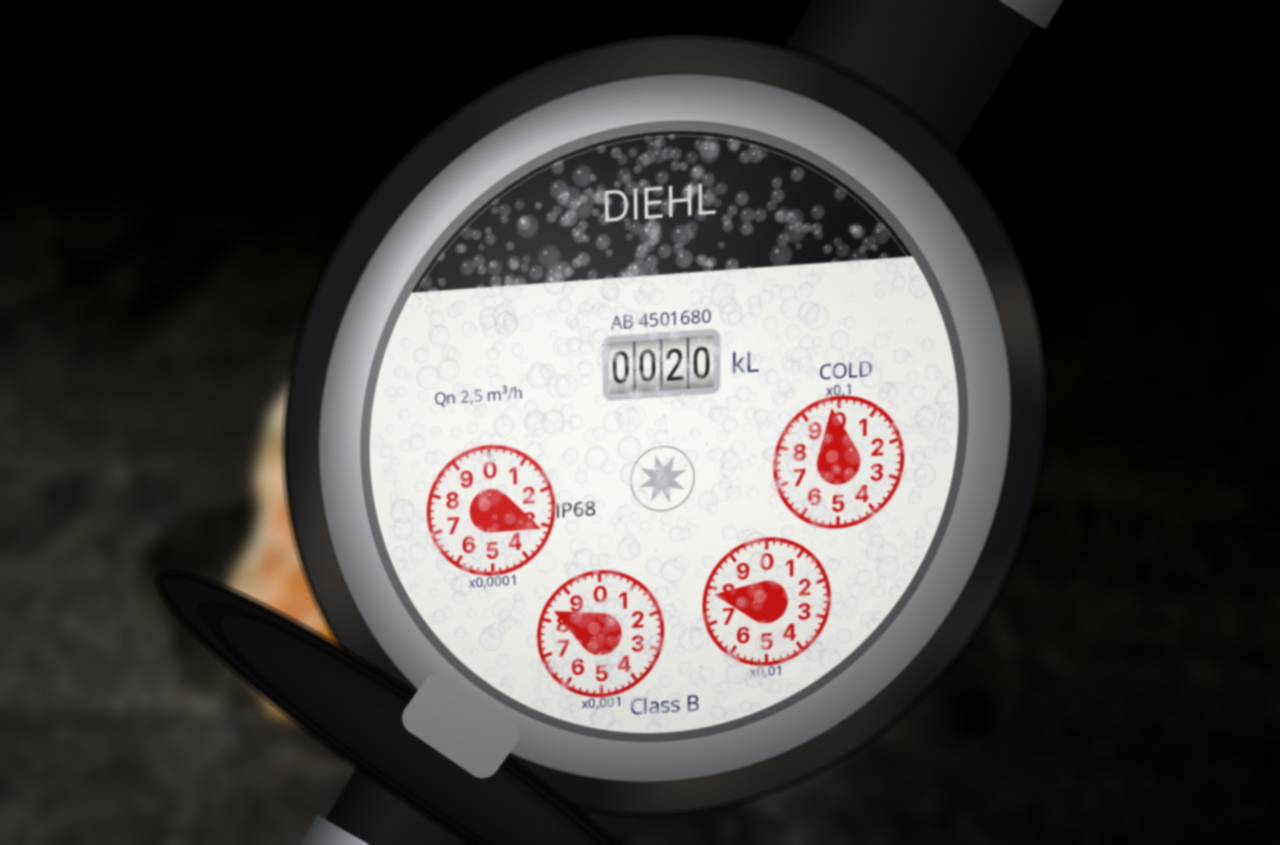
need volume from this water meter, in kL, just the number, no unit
19.9783
